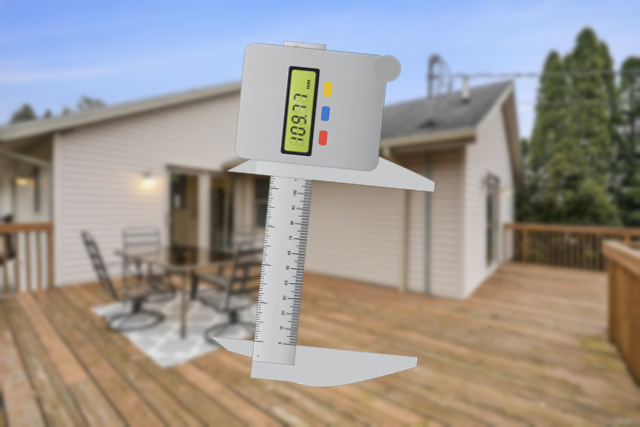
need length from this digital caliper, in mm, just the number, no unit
109.77
